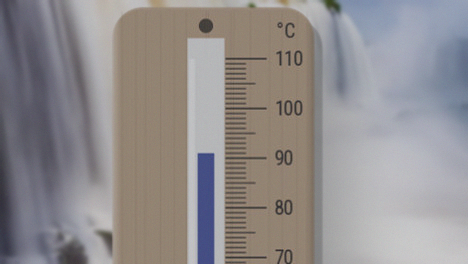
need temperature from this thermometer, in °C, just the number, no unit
91
